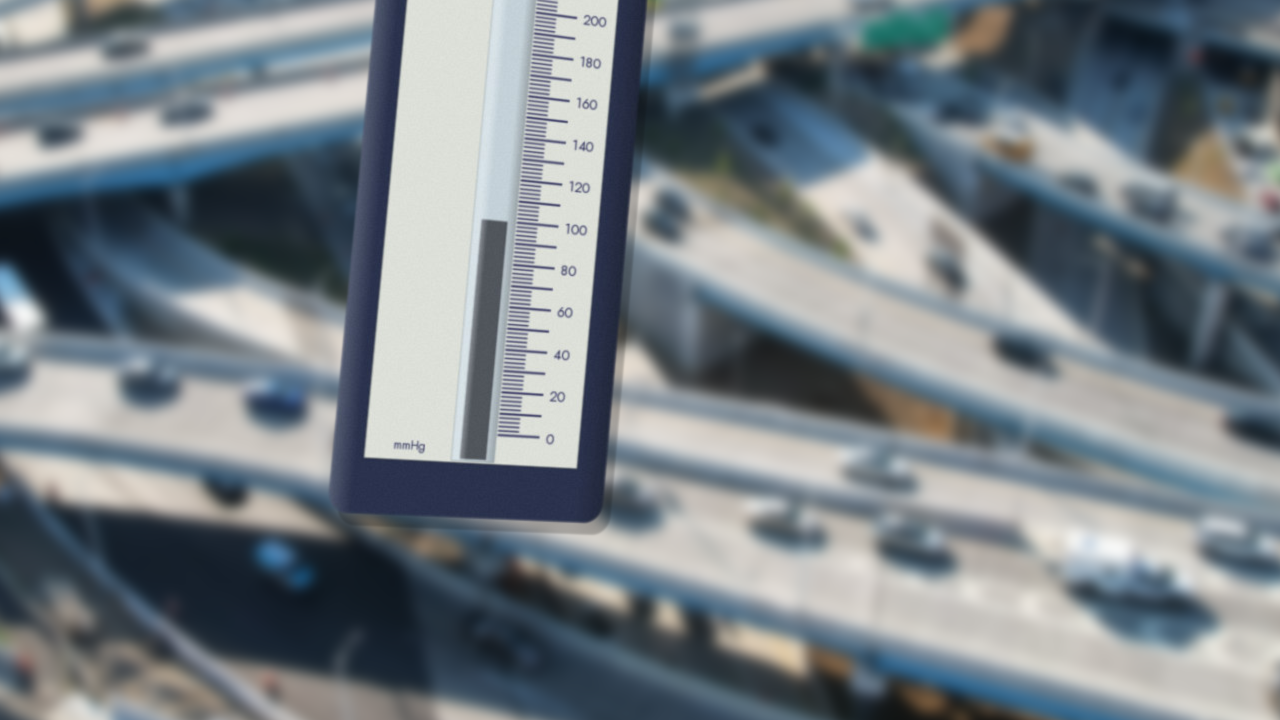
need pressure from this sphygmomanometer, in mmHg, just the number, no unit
100
